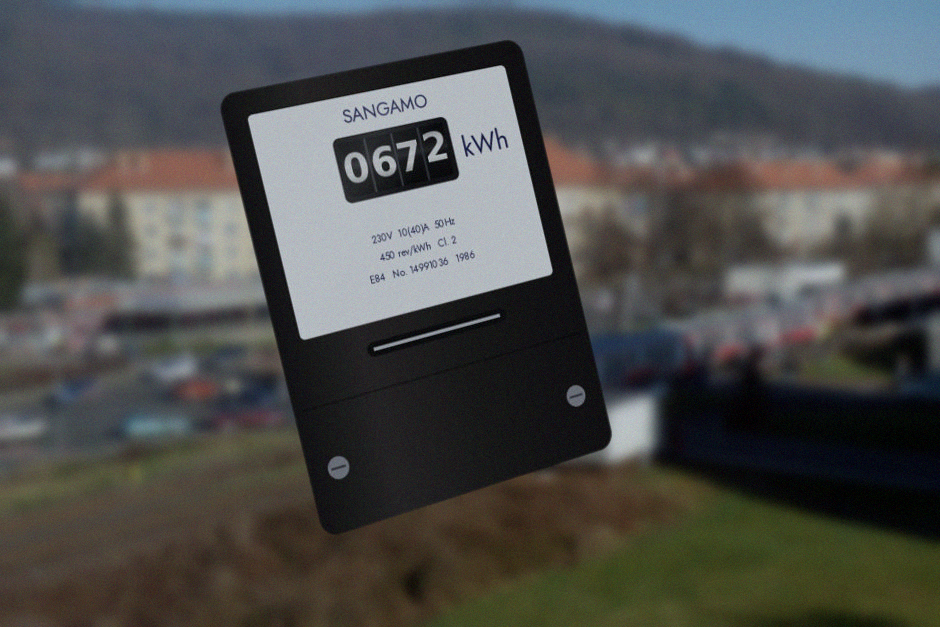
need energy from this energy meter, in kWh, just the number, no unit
672
